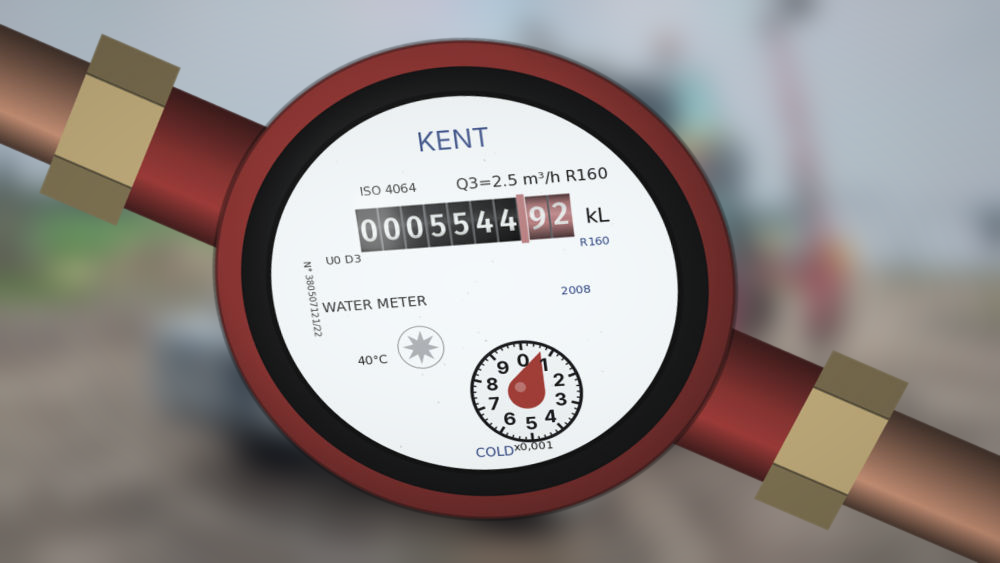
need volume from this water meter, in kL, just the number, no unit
5544.920
